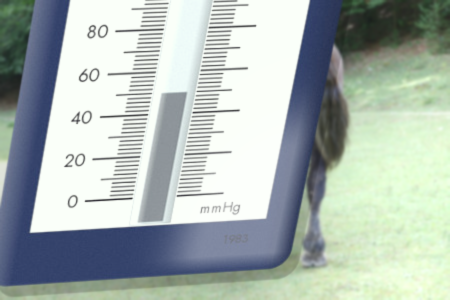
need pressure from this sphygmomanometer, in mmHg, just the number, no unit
50
